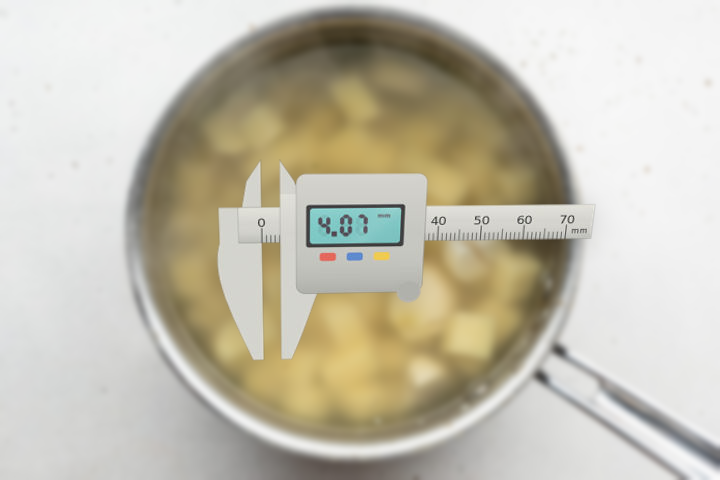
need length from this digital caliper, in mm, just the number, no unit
4.07
